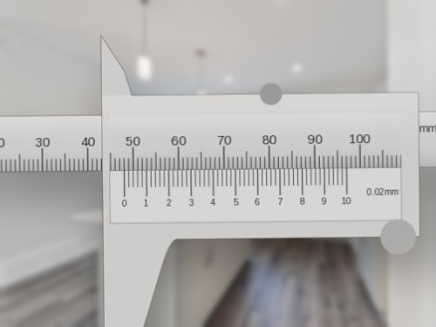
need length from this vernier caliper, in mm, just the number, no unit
48.0
